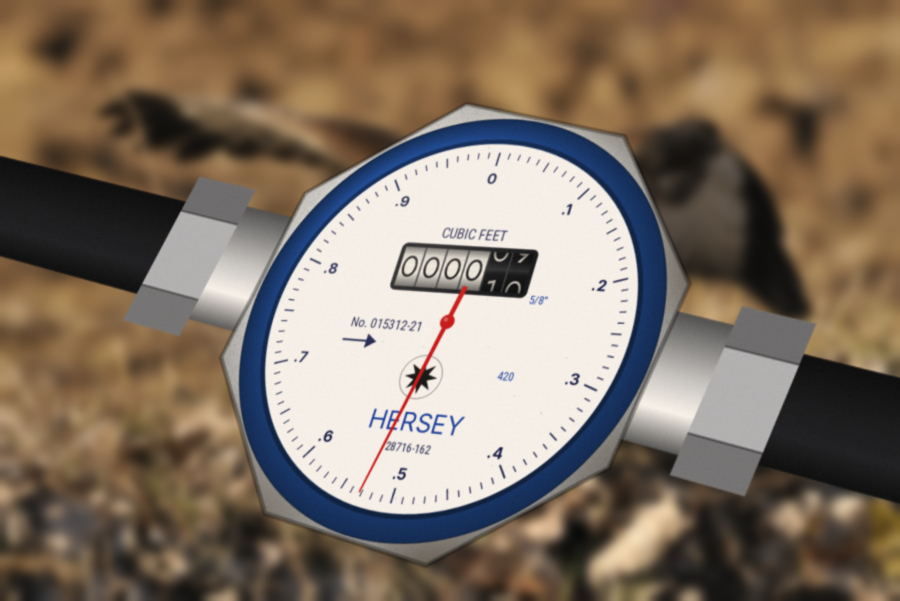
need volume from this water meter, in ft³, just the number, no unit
9.53
